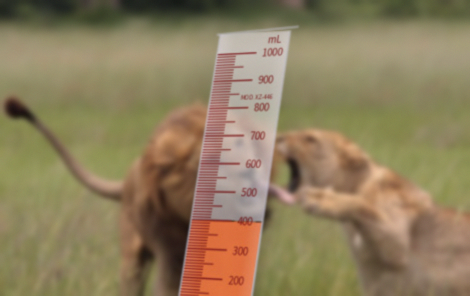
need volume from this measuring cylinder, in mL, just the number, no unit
400
